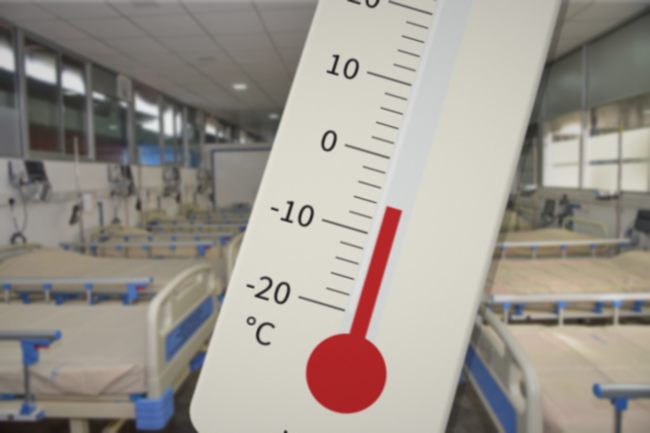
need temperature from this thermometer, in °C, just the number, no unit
-6
